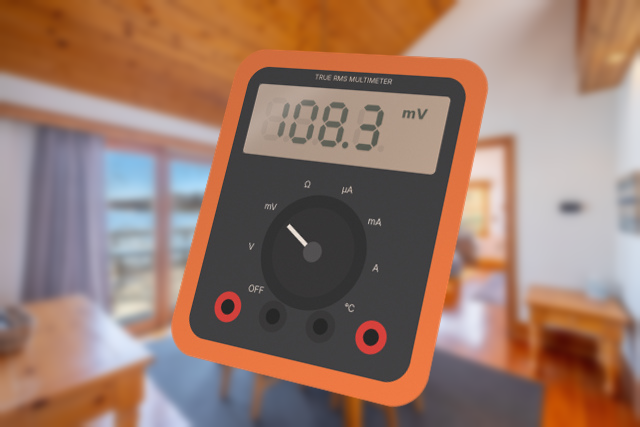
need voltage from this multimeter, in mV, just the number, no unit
108.3
